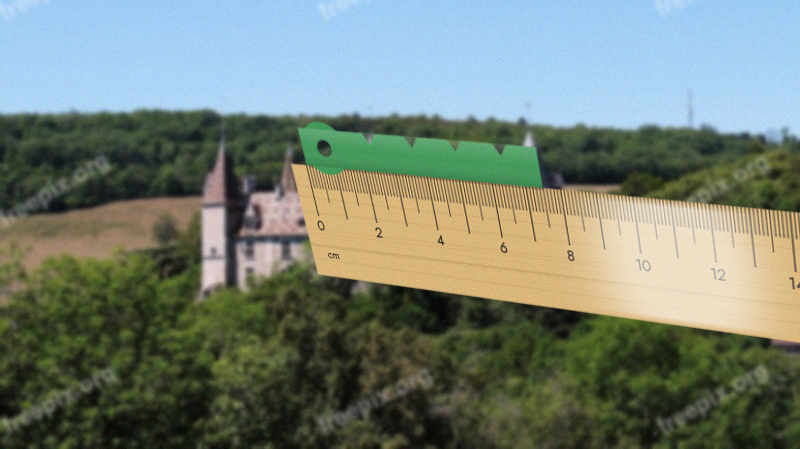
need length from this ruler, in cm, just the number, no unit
7.5
